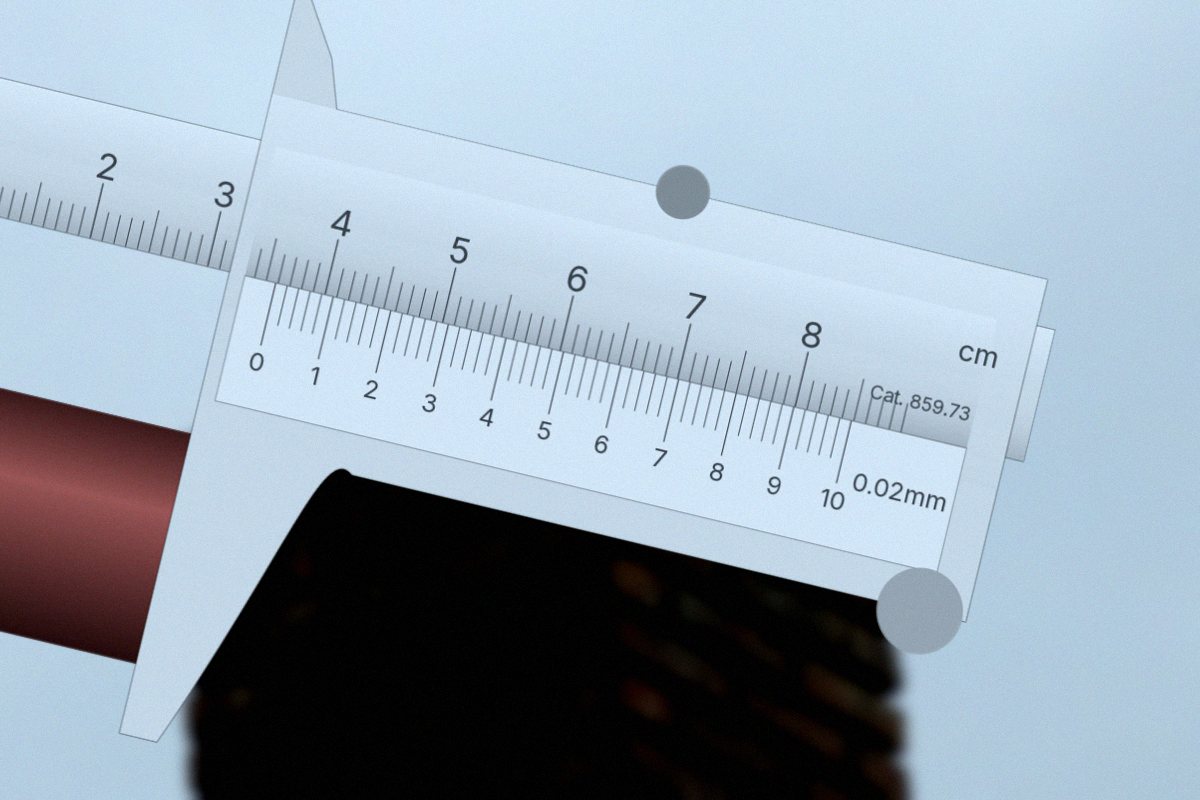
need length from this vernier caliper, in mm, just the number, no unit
35.8
